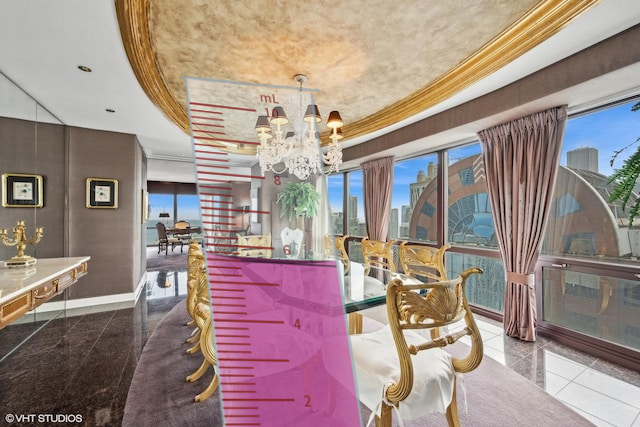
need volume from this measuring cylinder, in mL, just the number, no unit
5.6
